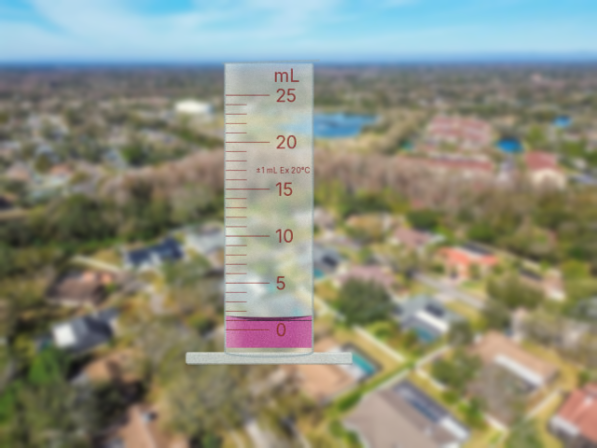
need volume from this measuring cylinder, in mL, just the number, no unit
1
